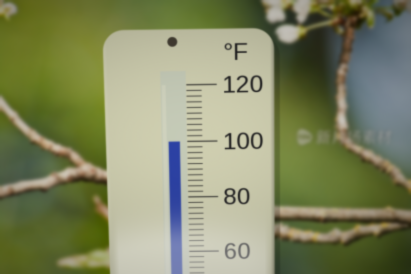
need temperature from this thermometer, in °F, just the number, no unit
100
